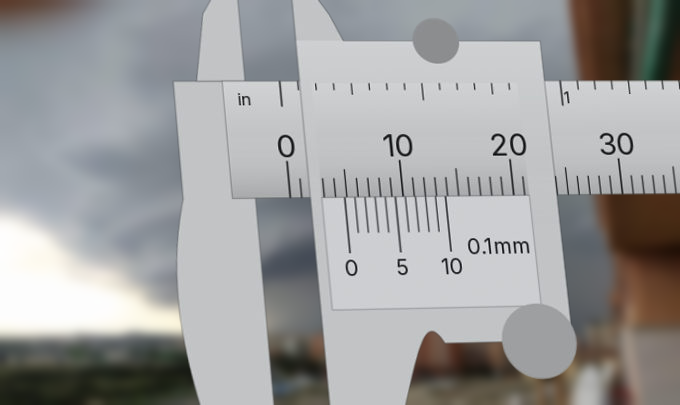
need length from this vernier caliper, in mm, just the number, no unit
4.8
